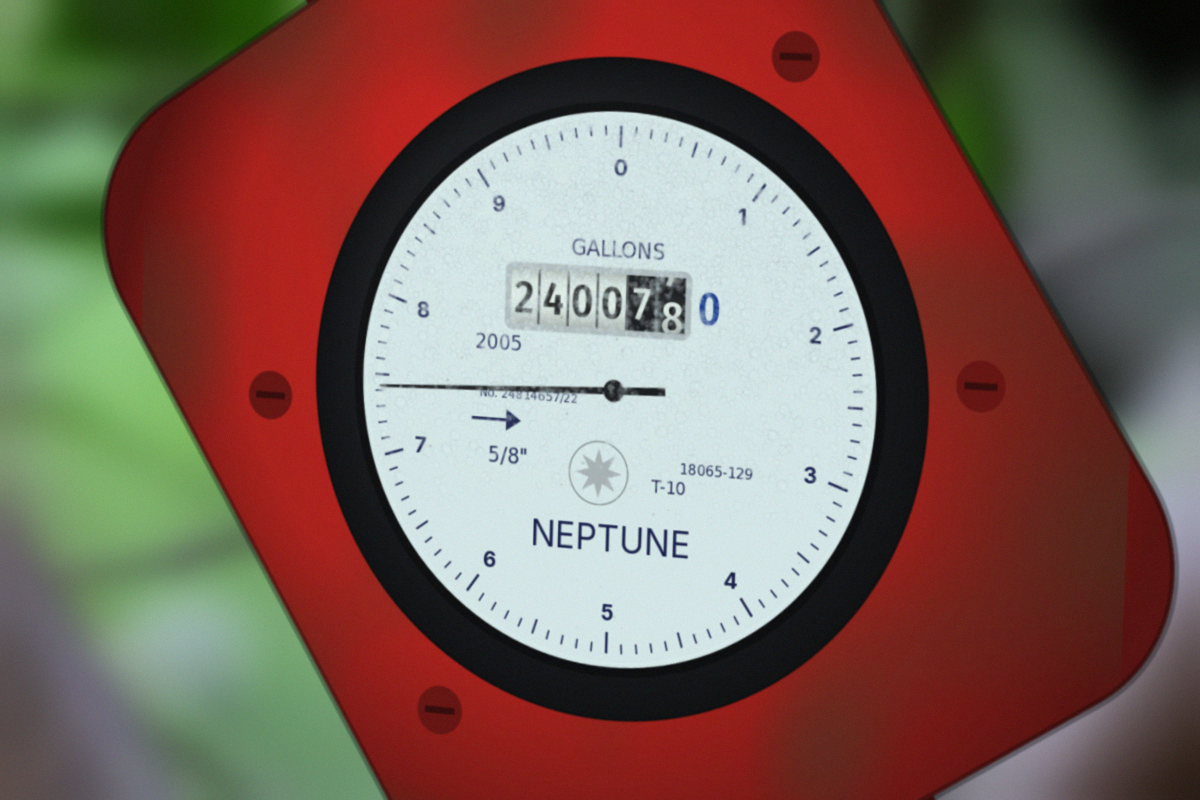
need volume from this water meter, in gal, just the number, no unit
2400777.4
